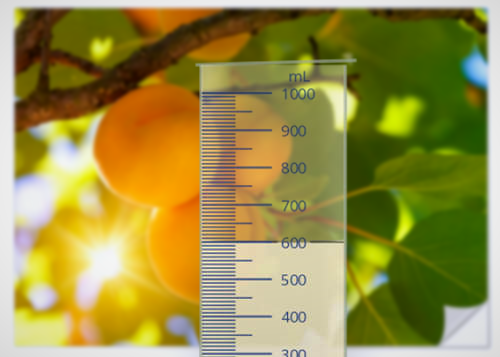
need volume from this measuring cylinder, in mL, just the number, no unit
600
